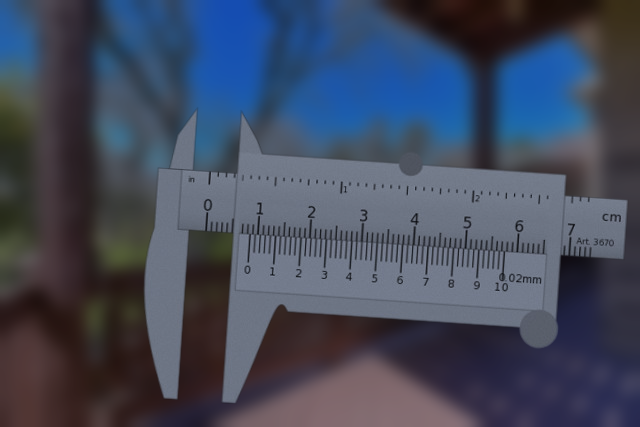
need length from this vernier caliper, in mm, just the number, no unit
8.5
